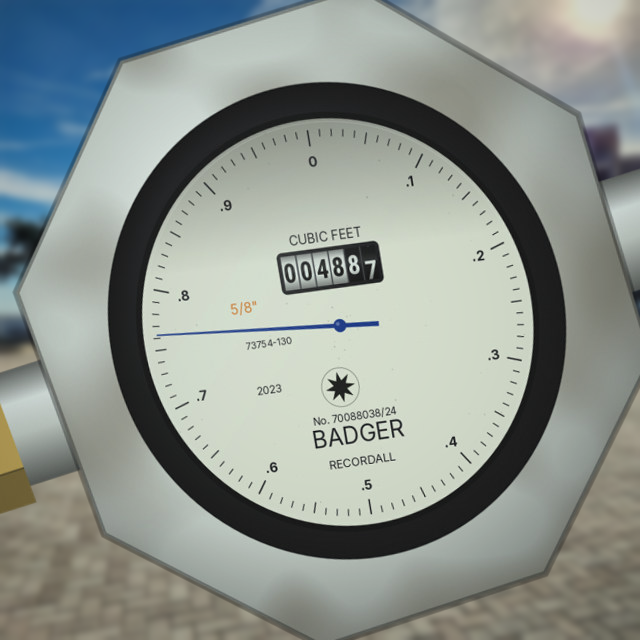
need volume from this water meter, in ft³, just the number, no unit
4886.76
